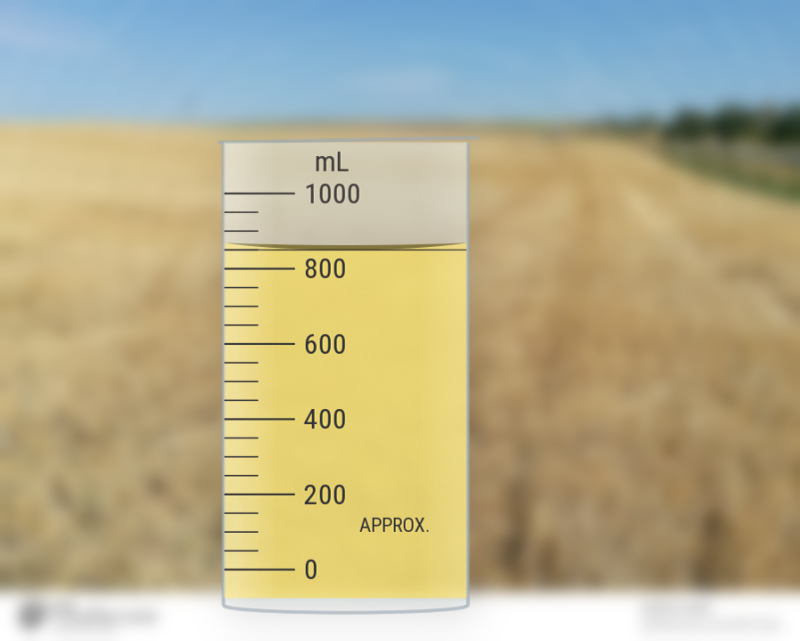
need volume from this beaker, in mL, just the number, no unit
850
